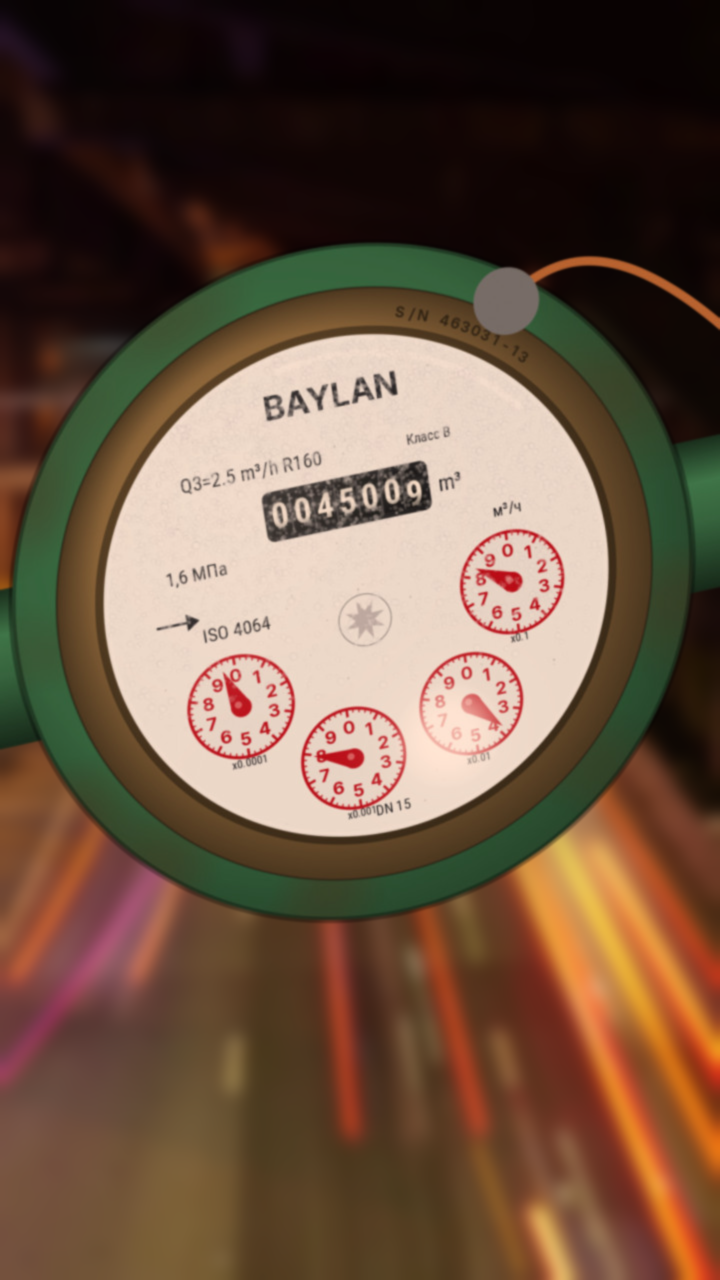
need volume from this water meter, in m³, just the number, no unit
45008.8379
